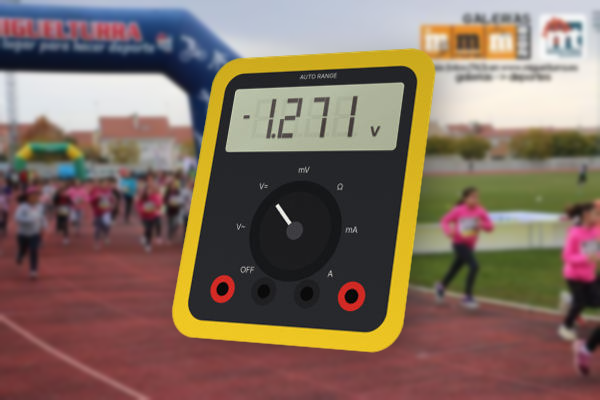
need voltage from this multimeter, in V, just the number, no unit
-1.271
